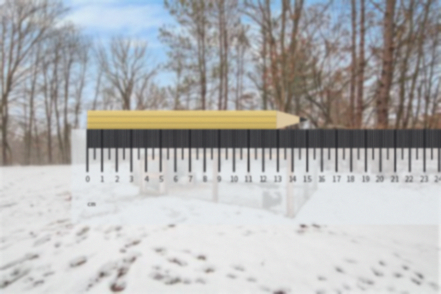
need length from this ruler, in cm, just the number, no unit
15
